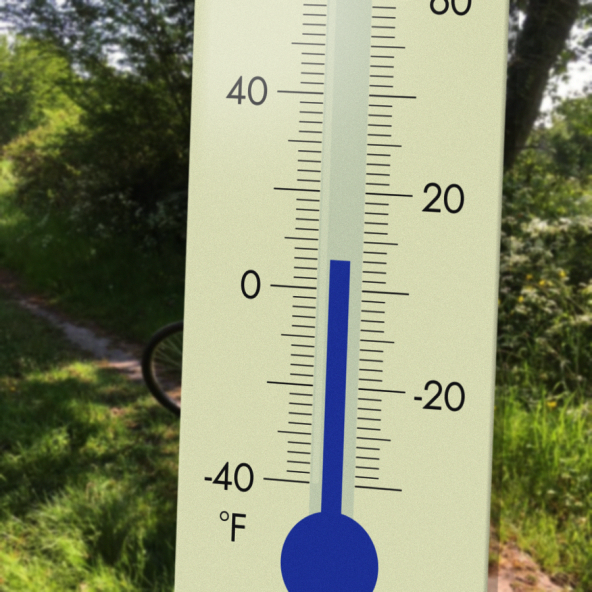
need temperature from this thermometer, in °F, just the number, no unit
6
